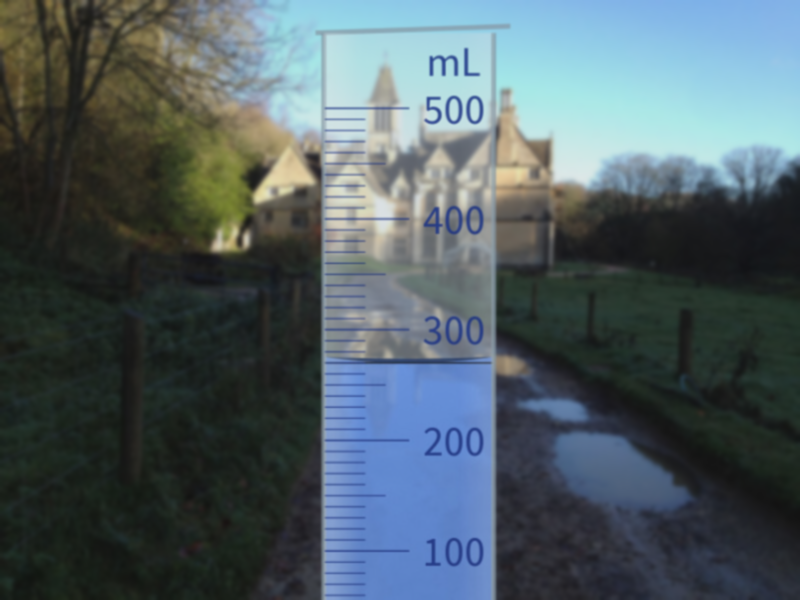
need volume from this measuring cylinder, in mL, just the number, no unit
270
